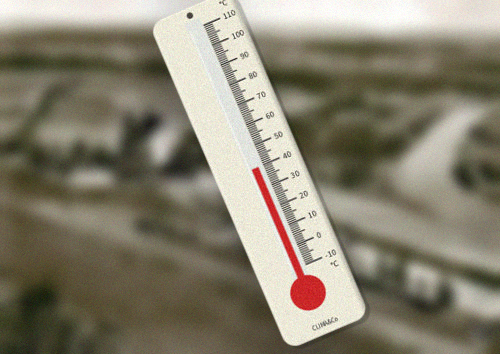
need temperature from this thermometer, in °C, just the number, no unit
40
